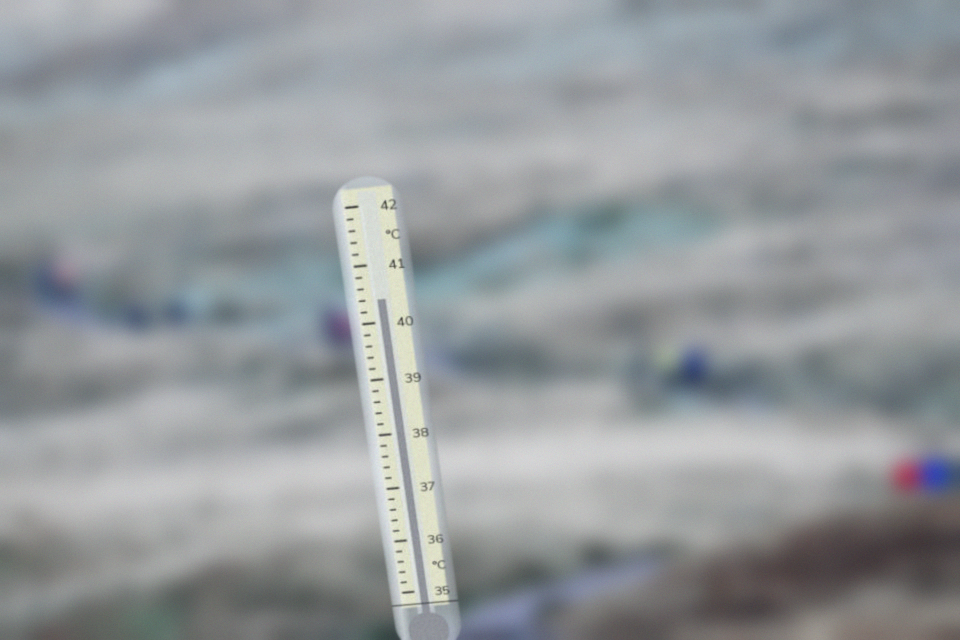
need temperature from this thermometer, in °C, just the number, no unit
40.4
